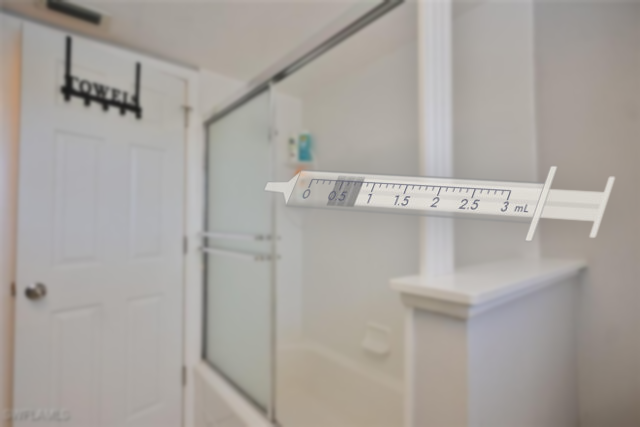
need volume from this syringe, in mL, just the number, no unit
0.4
